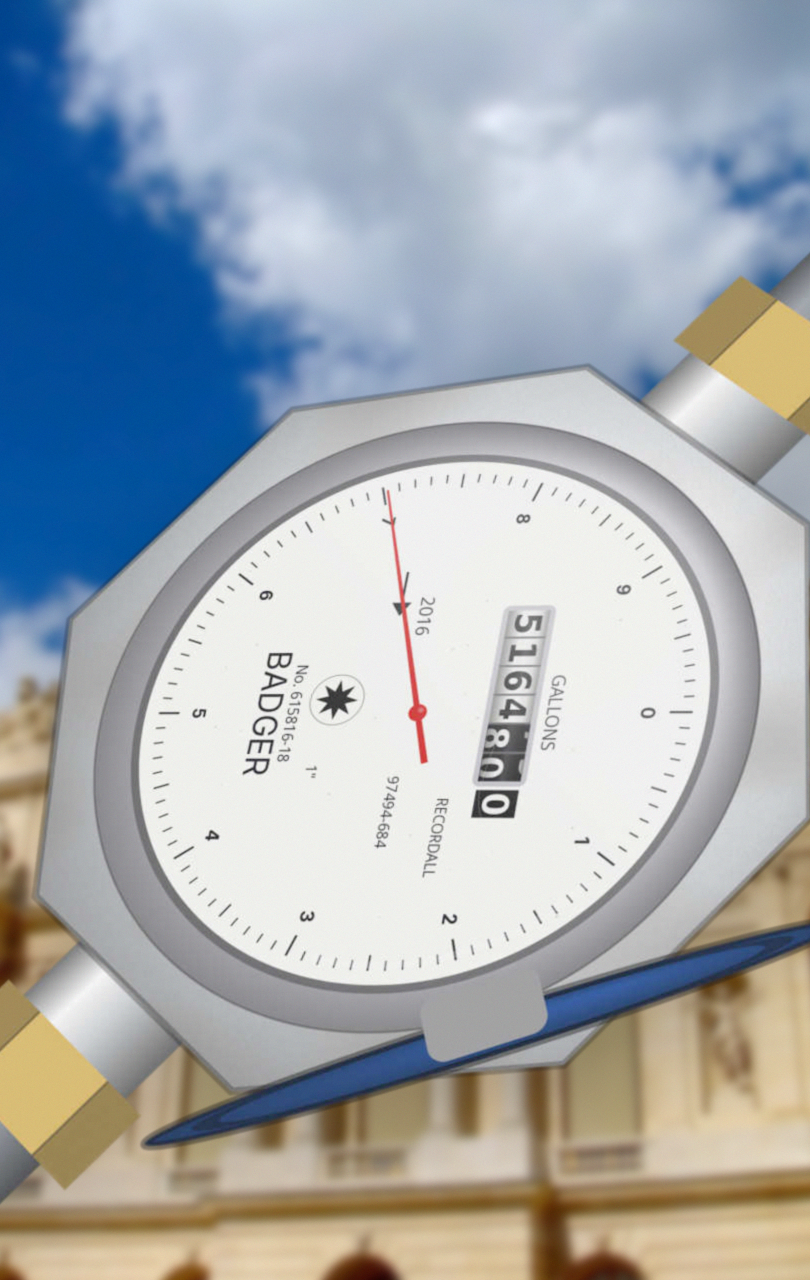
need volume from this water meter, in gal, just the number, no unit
5164797.0
